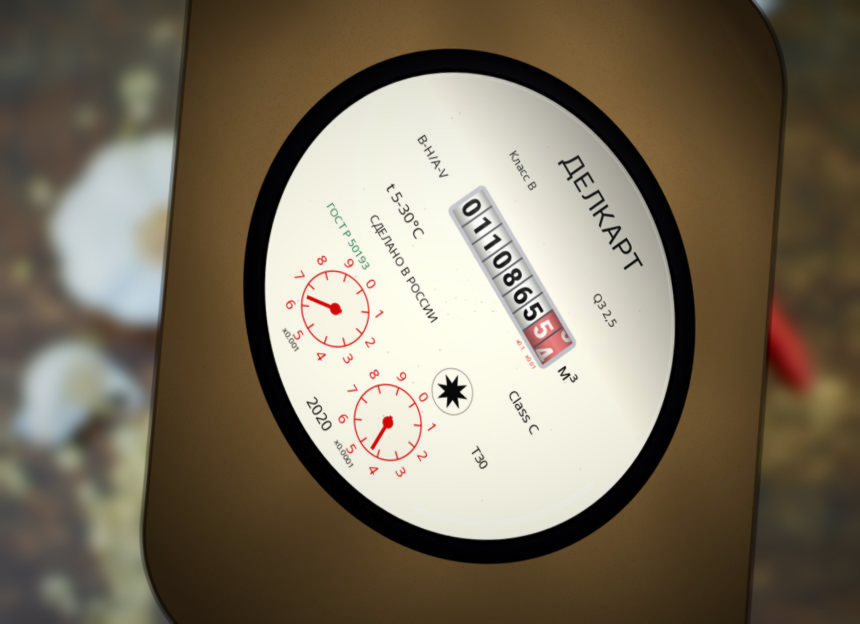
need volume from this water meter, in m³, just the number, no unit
110865.5364
